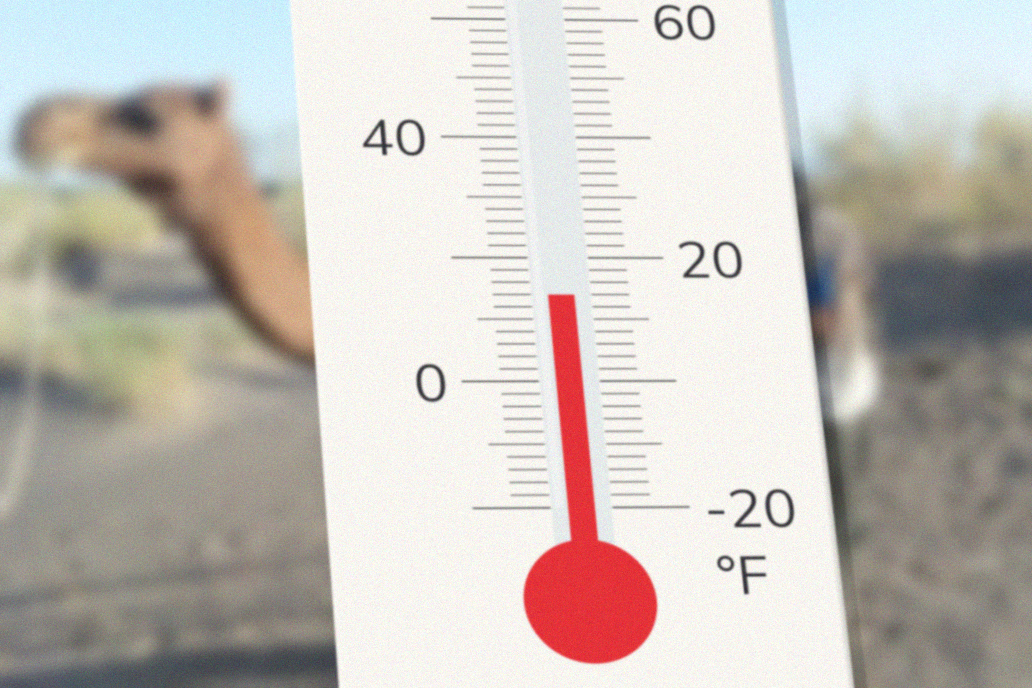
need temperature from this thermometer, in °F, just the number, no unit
14
